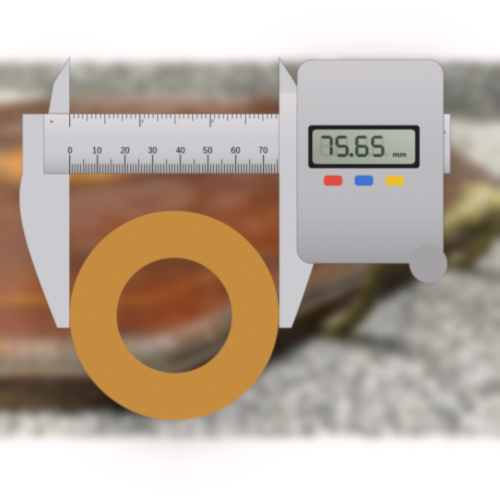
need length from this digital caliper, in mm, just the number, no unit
75.65
